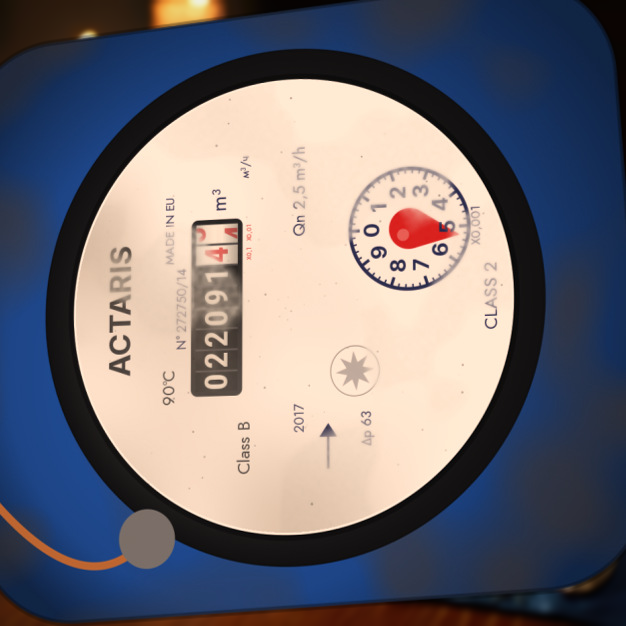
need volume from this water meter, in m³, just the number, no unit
22091.435
